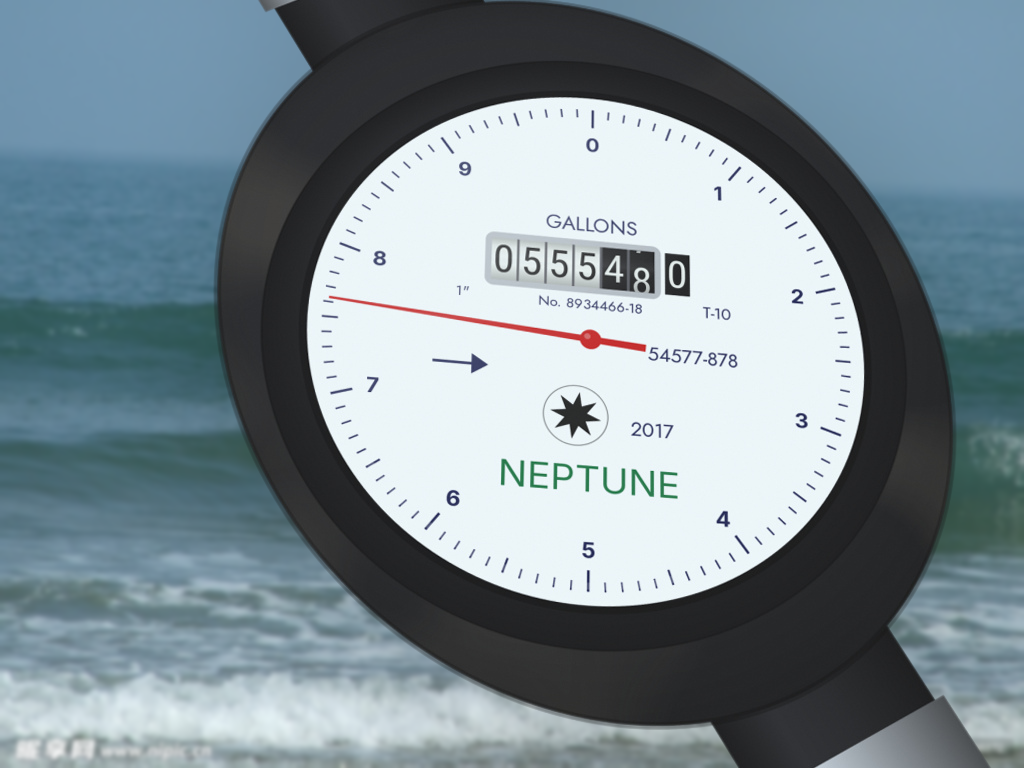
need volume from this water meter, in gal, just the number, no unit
555477.6
